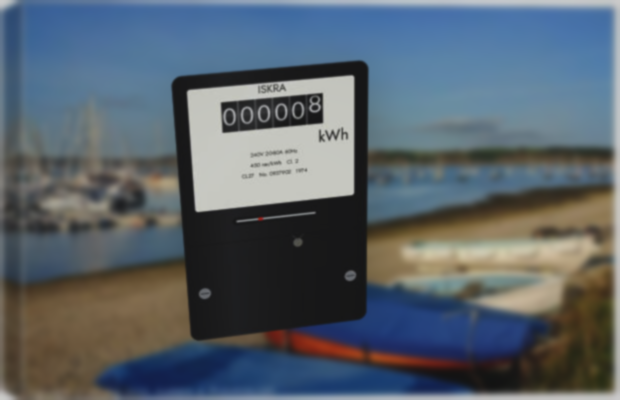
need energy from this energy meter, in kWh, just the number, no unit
8
